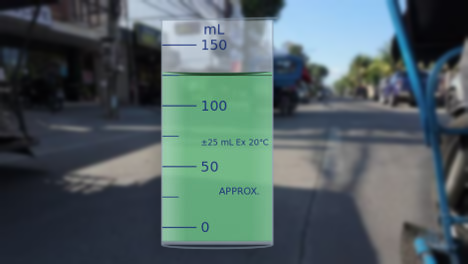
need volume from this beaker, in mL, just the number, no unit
125
